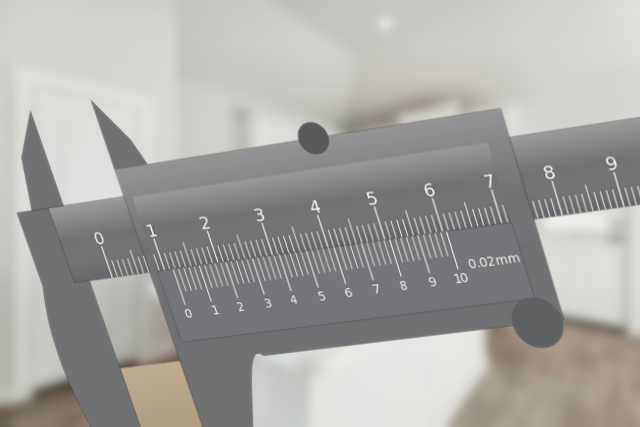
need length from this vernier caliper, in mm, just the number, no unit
11.6
